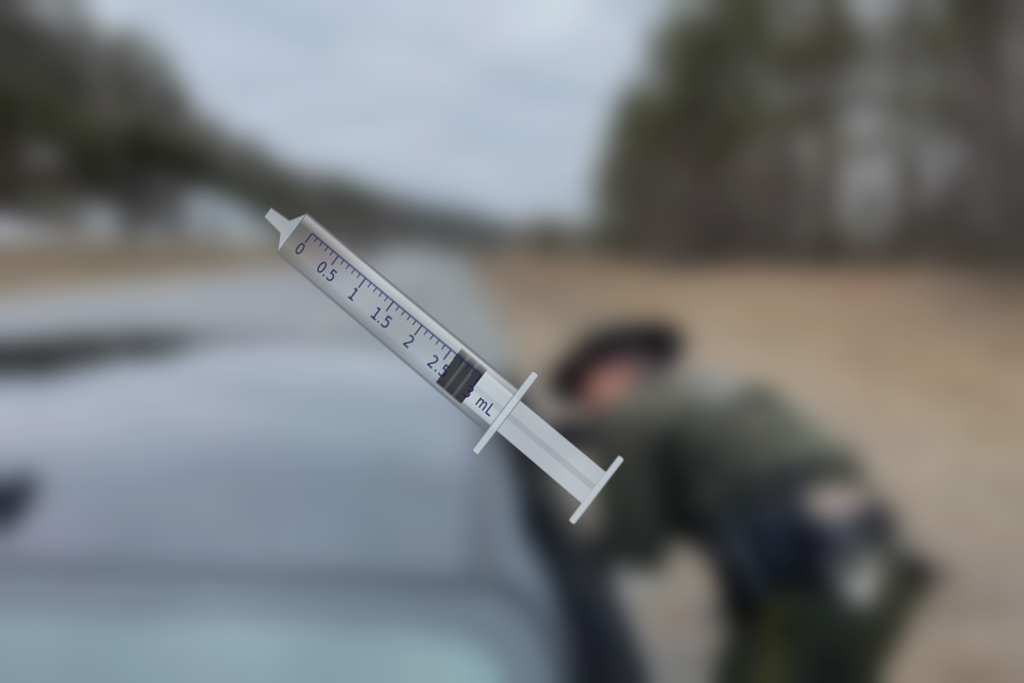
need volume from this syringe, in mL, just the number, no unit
2.6
